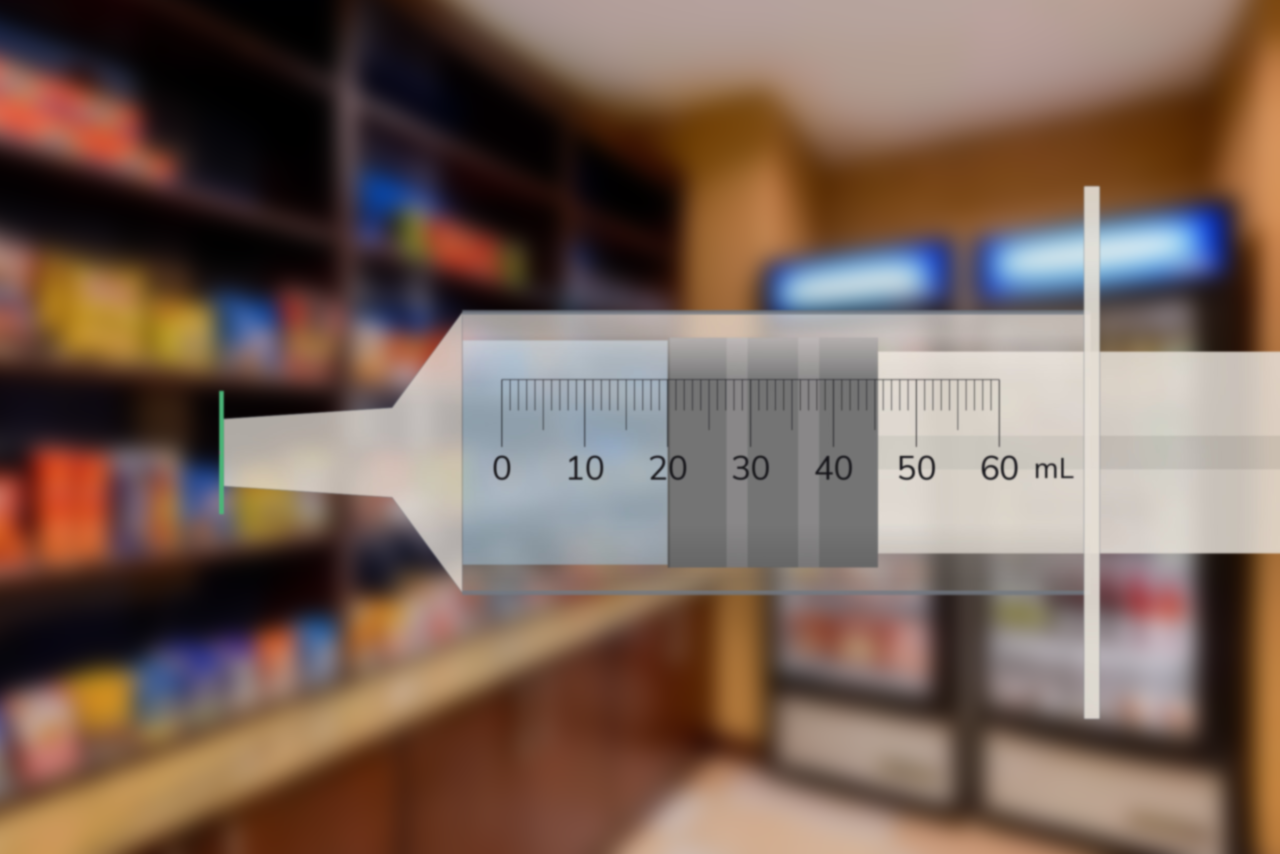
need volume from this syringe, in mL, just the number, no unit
20
